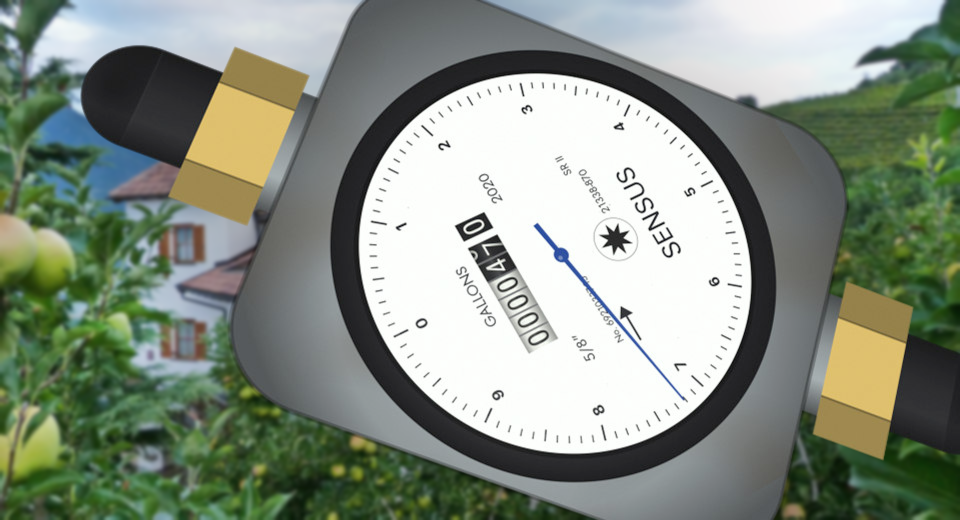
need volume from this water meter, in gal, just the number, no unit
467.2
